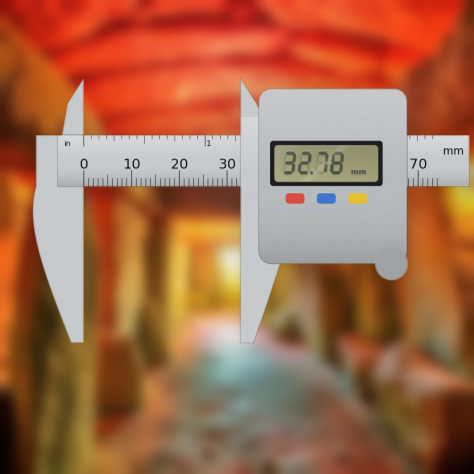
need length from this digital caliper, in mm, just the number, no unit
32.78
